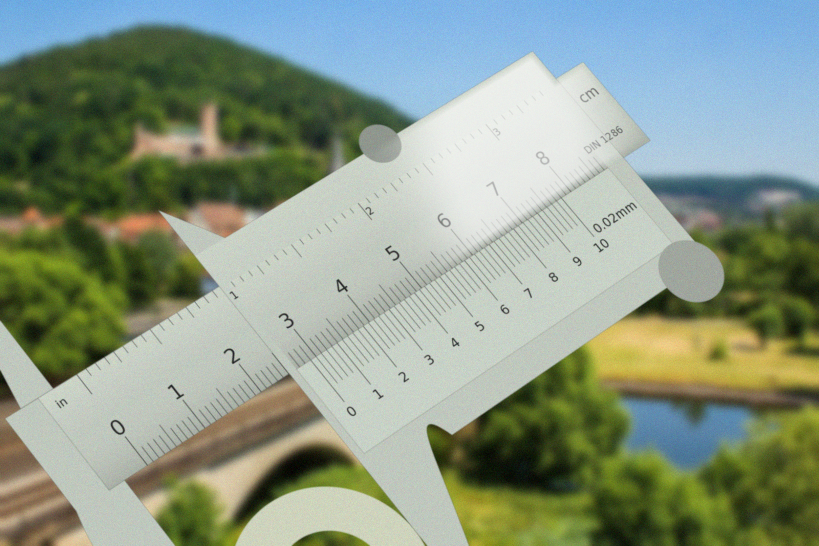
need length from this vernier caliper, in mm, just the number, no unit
29.0
